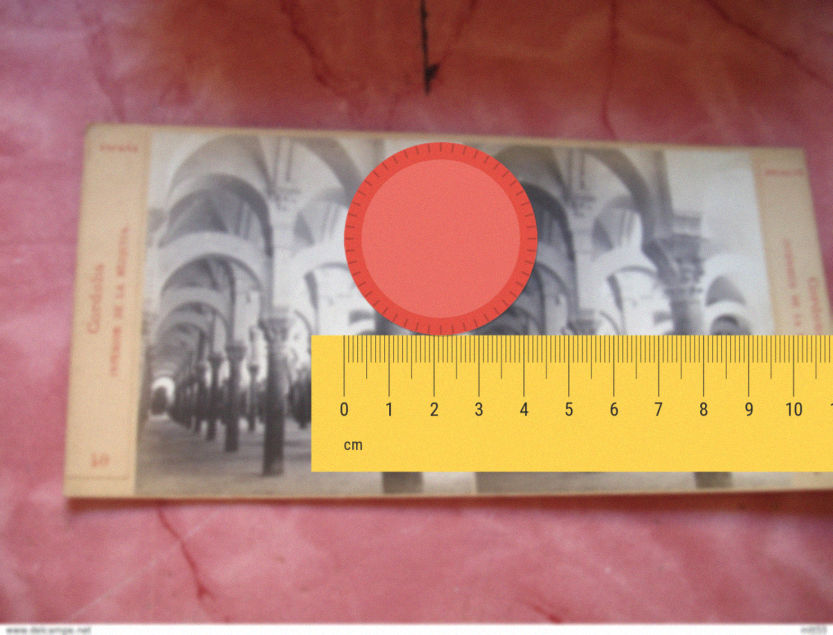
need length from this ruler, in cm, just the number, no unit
4.3
